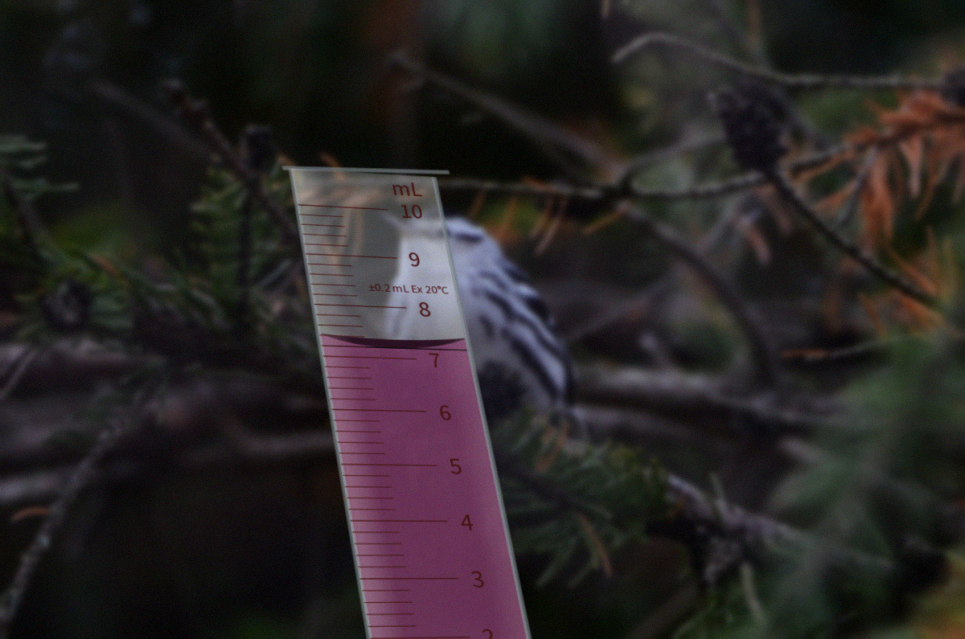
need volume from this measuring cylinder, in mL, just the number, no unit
7.2
